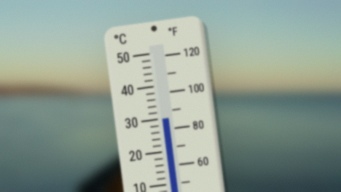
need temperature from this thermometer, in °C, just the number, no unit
30
